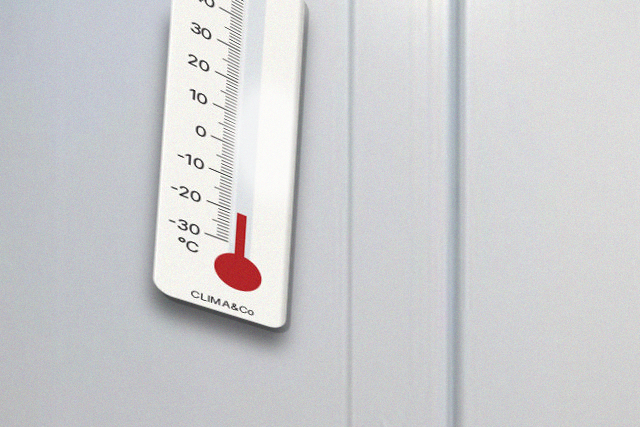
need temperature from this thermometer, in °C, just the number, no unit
-20
